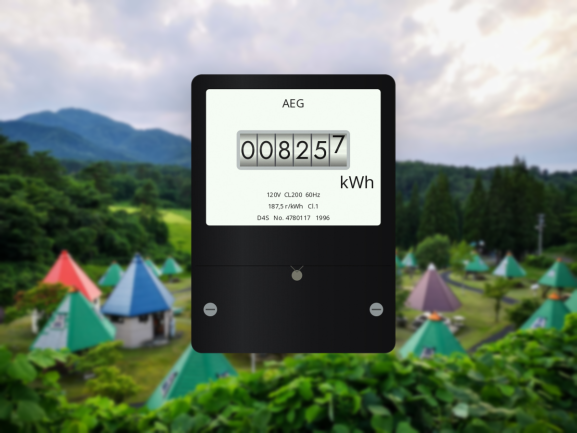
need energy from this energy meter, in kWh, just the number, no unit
8257
